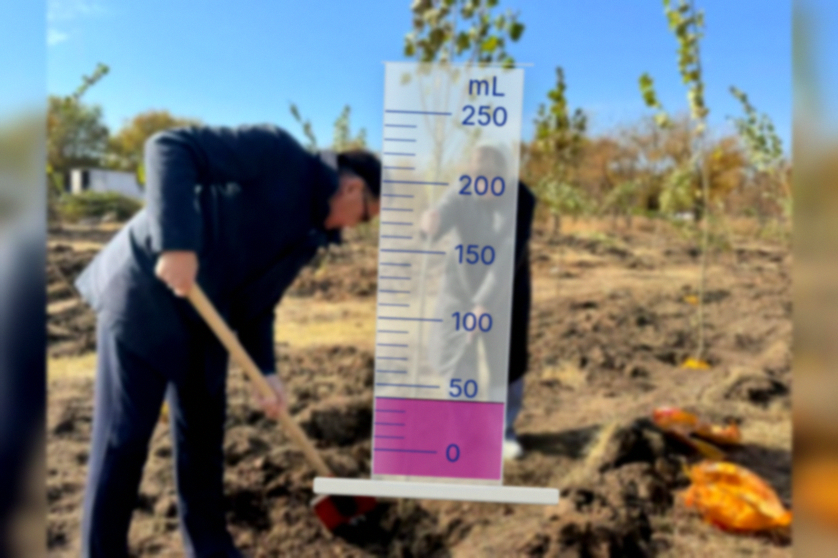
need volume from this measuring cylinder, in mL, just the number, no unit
40
